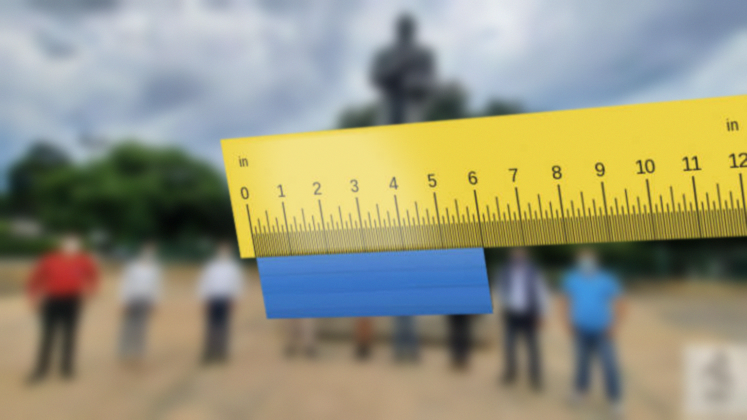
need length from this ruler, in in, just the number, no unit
6
